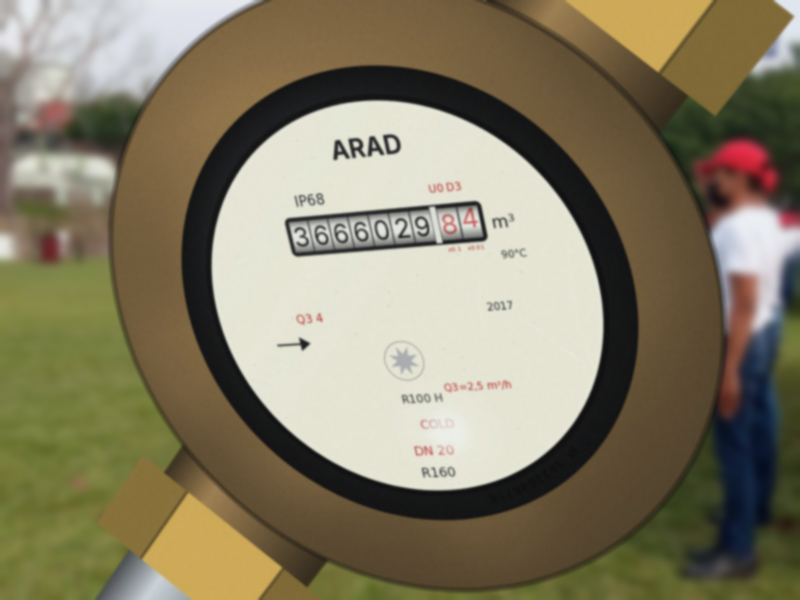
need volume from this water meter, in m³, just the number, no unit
3666029.84
